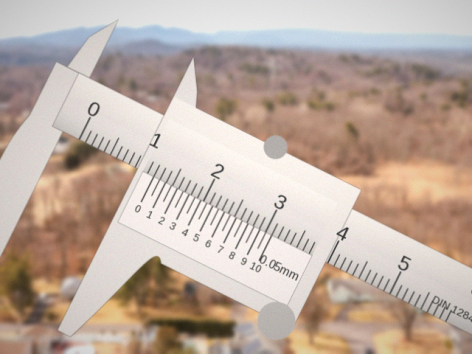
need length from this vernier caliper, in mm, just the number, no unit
12.0
